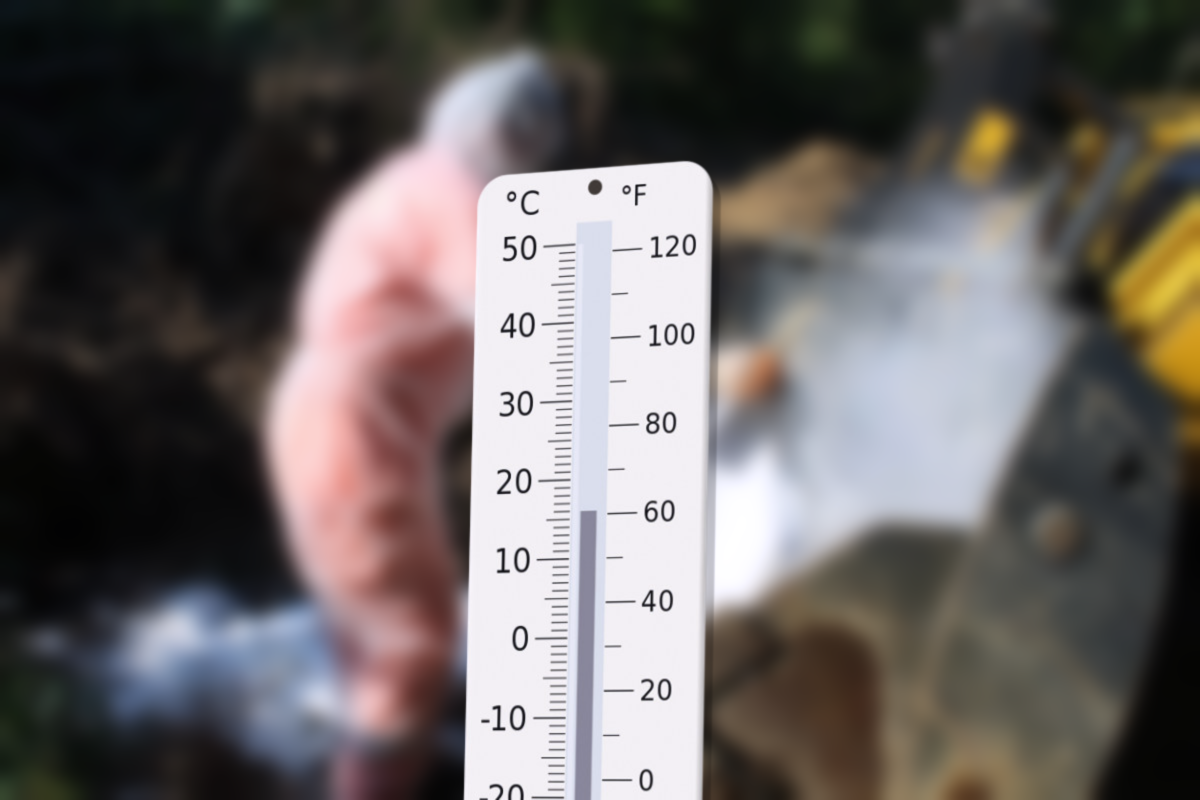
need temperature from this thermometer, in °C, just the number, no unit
16
